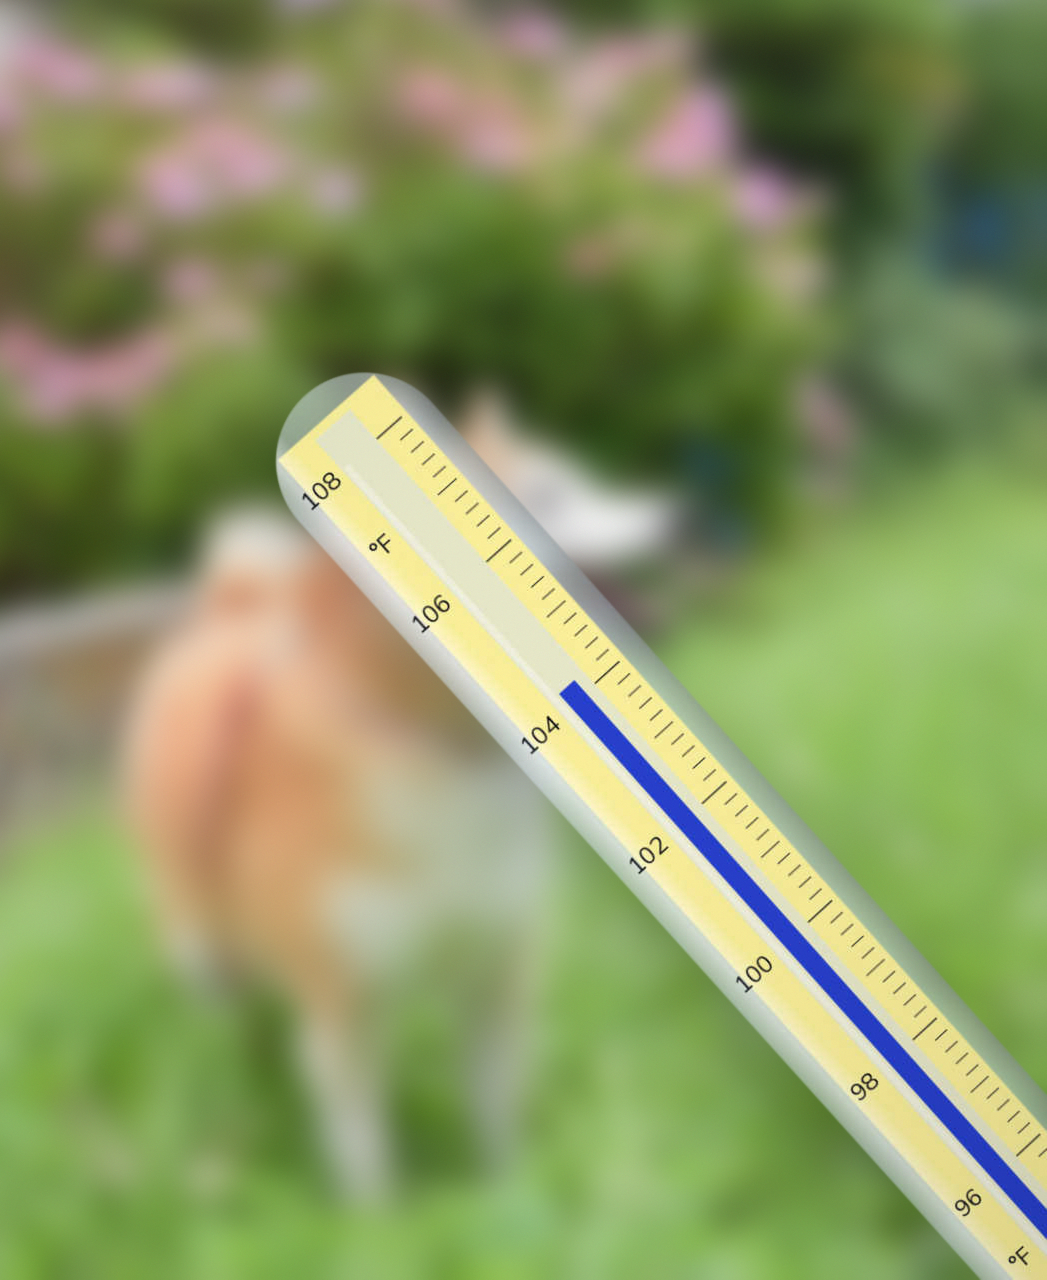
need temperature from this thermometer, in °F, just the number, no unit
104.2
